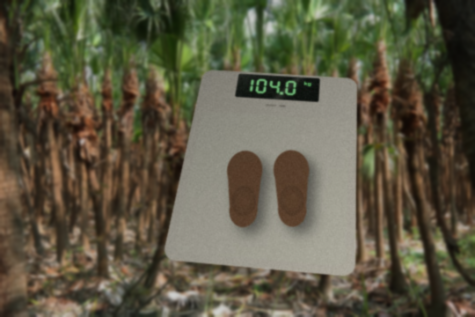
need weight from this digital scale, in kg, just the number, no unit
104.0
